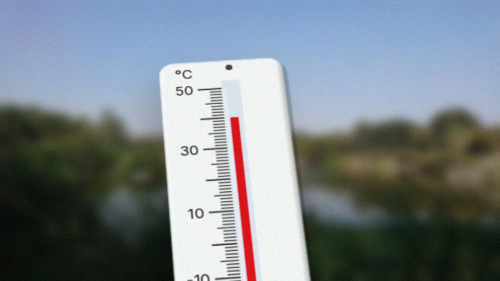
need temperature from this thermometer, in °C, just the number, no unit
40
